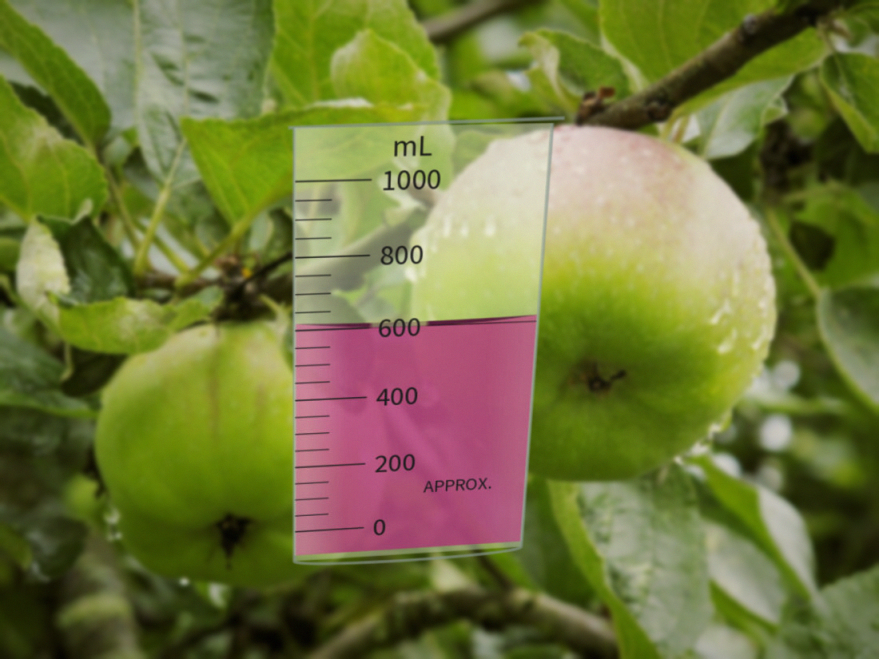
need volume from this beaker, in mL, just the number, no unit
600
